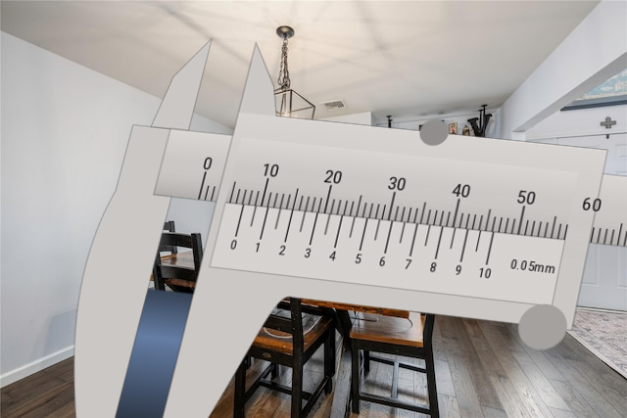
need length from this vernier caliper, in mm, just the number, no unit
7.2
